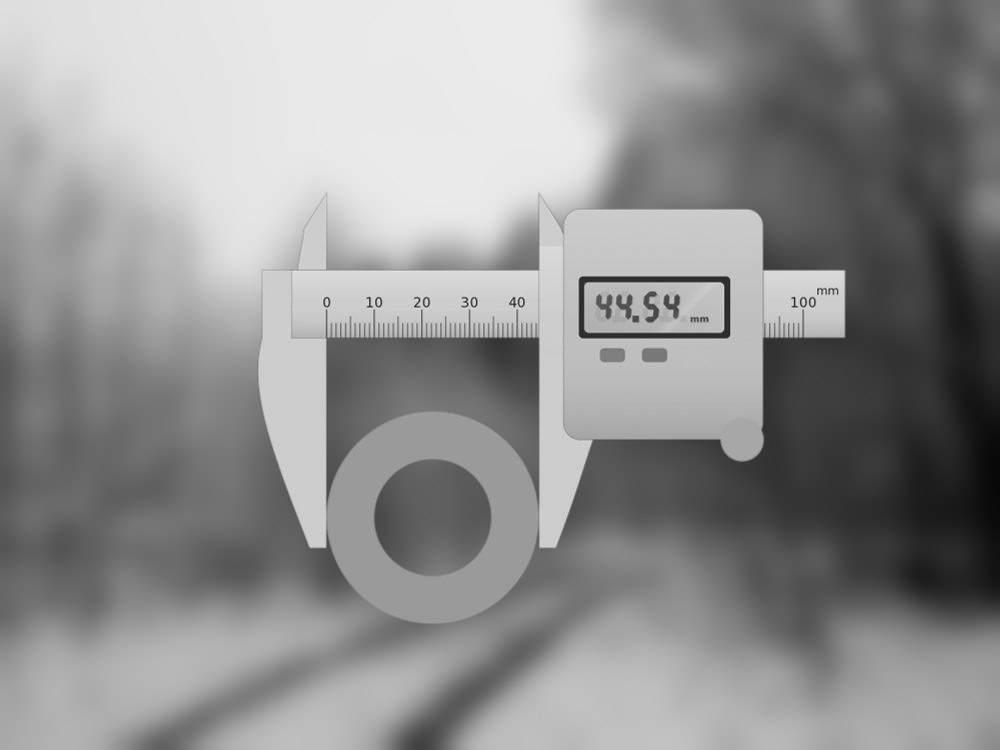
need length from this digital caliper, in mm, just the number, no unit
44.54
